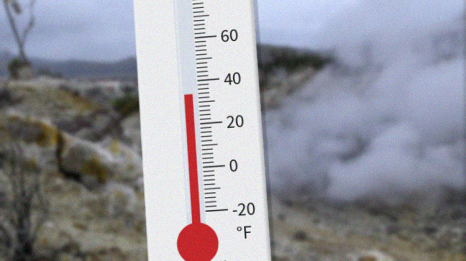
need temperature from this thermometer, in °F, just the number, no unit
34
